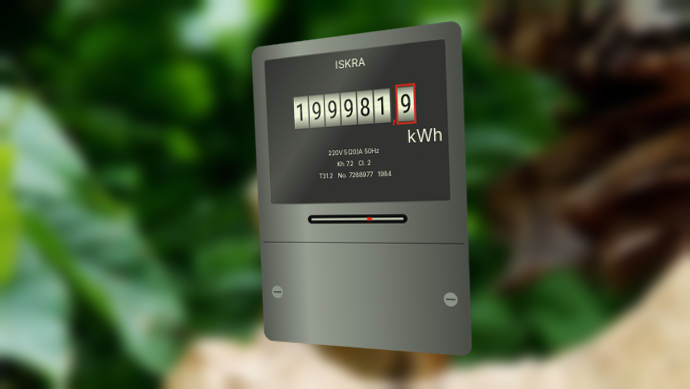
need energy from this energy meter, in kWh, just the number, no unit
199981.9
